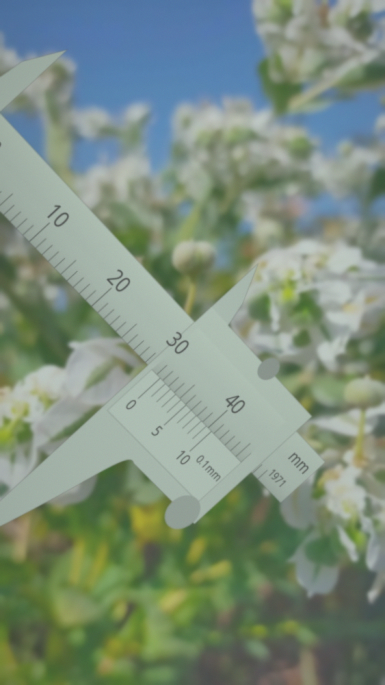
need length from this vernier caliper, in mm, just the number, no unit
31.6
